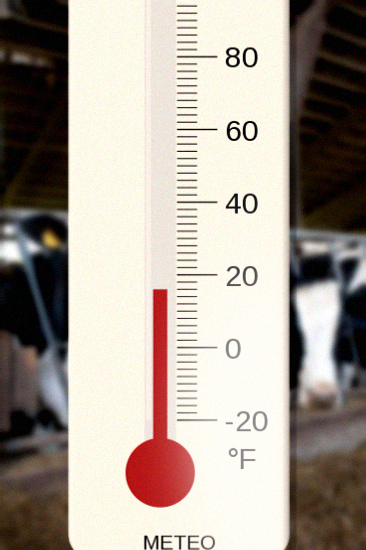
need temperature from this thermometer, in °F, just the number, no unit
16
